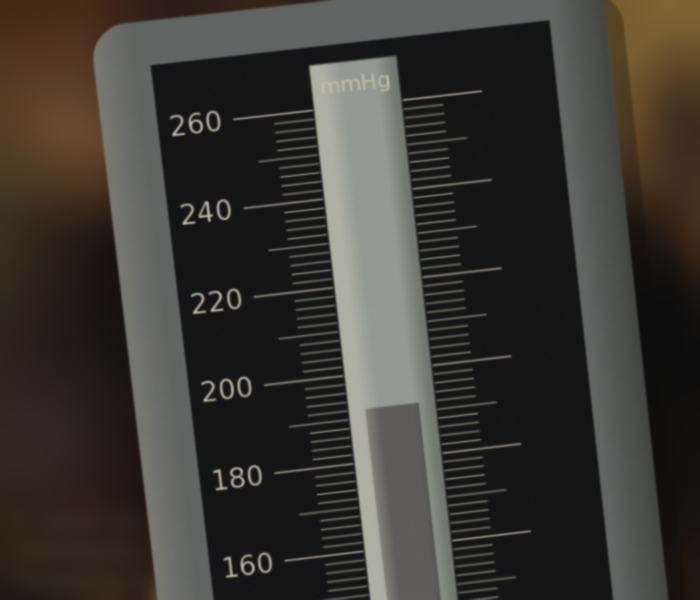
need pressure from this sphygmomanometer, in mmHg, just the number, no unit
192
